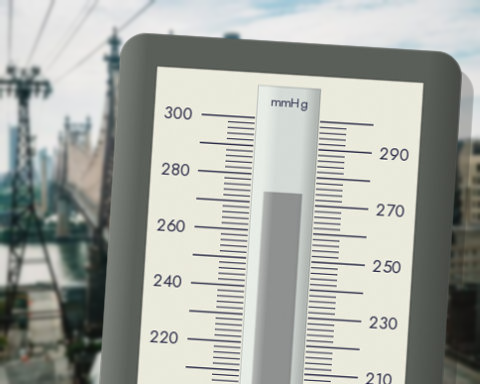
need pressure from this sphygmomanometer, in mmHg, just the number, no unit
274
